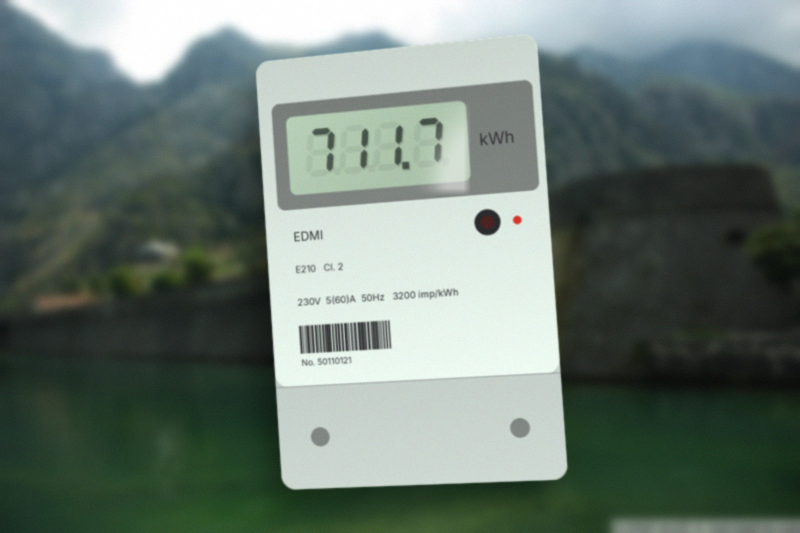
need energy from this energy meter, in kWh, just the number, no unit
711.7
